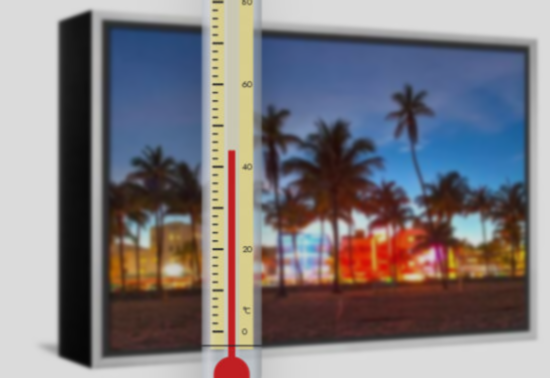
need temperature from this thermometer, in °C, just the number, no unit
44
